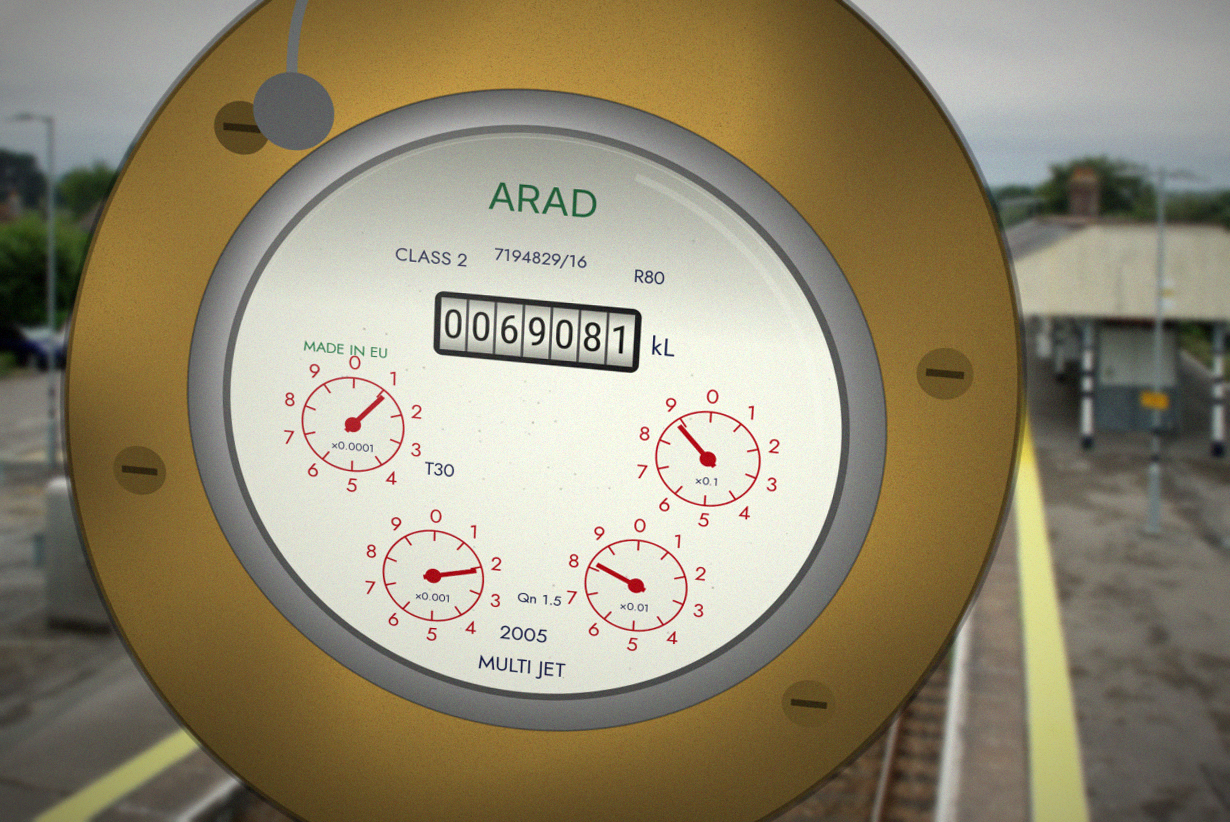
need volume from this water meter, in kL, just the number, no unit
69081.8821
